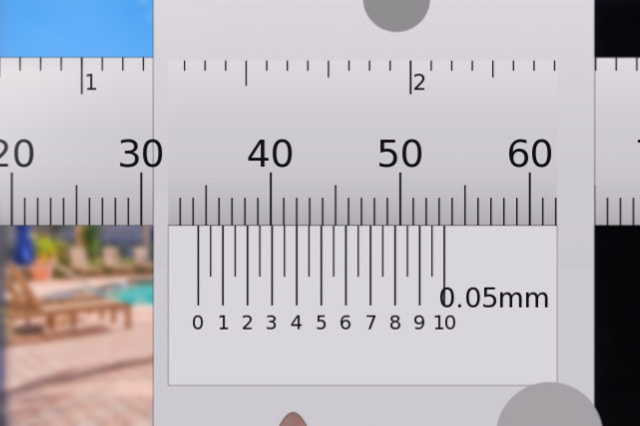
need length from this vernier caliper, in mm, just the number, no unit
34.4
